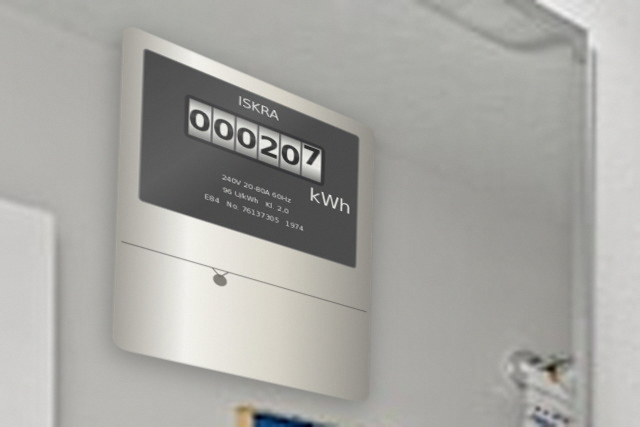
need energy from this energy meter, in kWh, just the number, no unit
207
